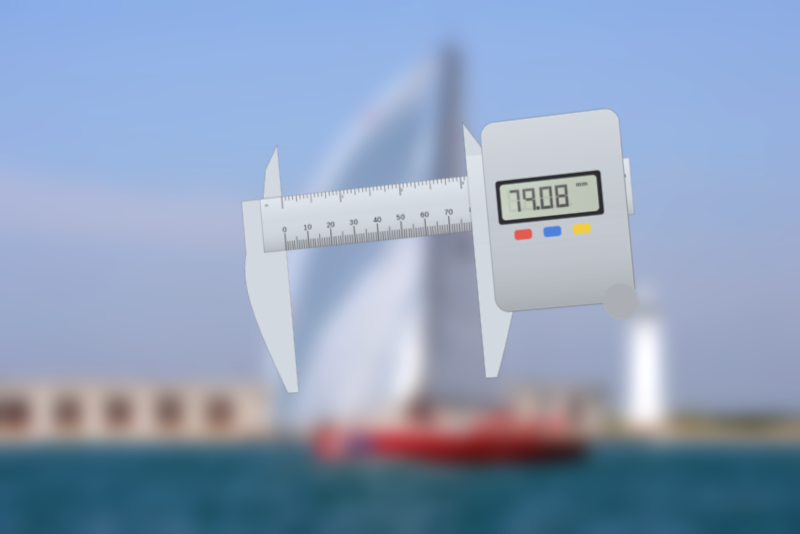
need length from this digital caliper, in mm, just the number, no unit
79.08
